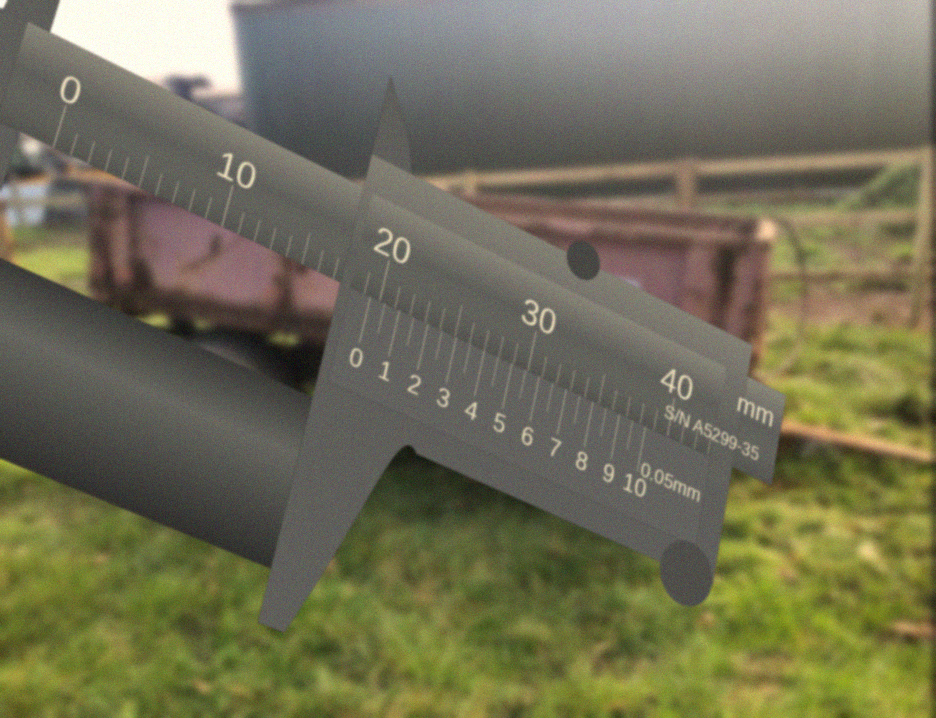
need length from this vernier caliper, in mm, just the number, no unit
19.4
